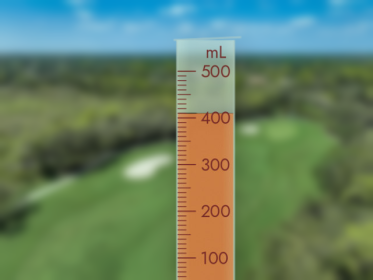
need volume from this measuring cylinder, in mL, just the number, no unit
410
